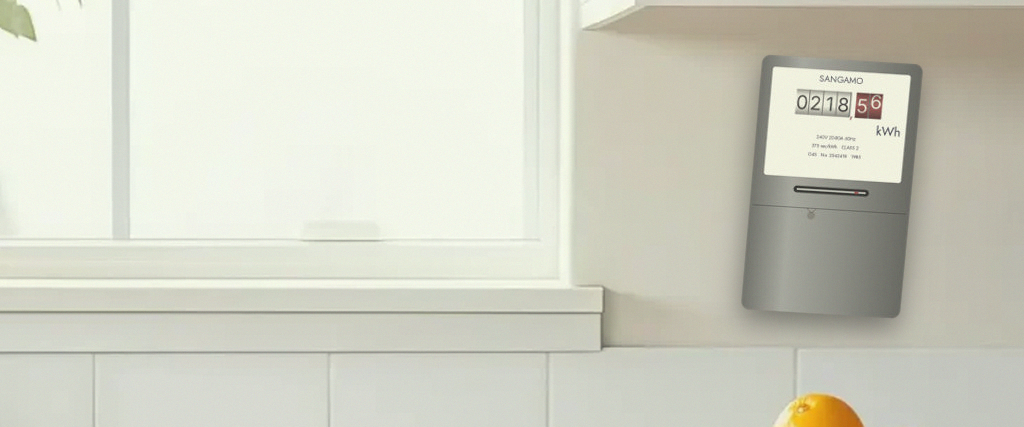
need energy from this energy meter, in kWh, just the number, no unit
218.56
